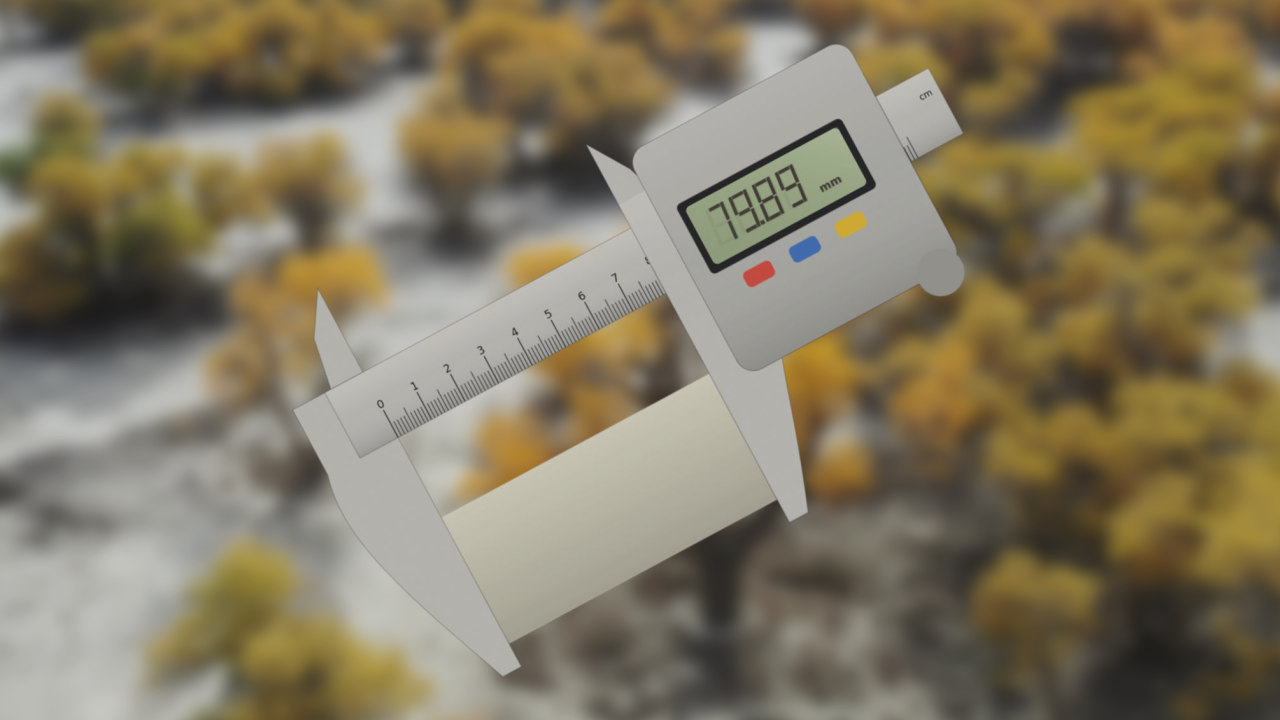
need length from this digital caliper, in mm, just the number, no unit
79.89
